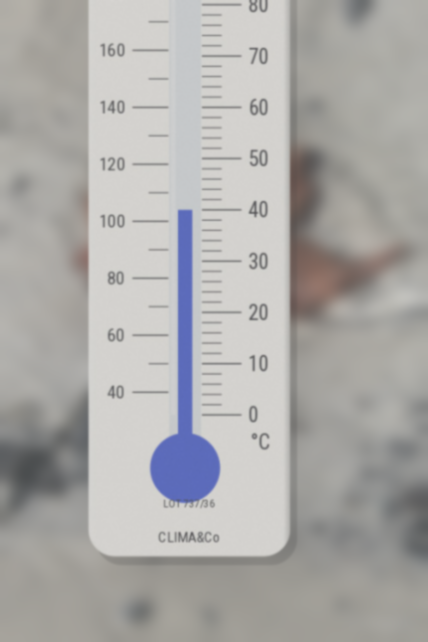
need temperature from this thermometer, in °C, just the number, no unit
40
